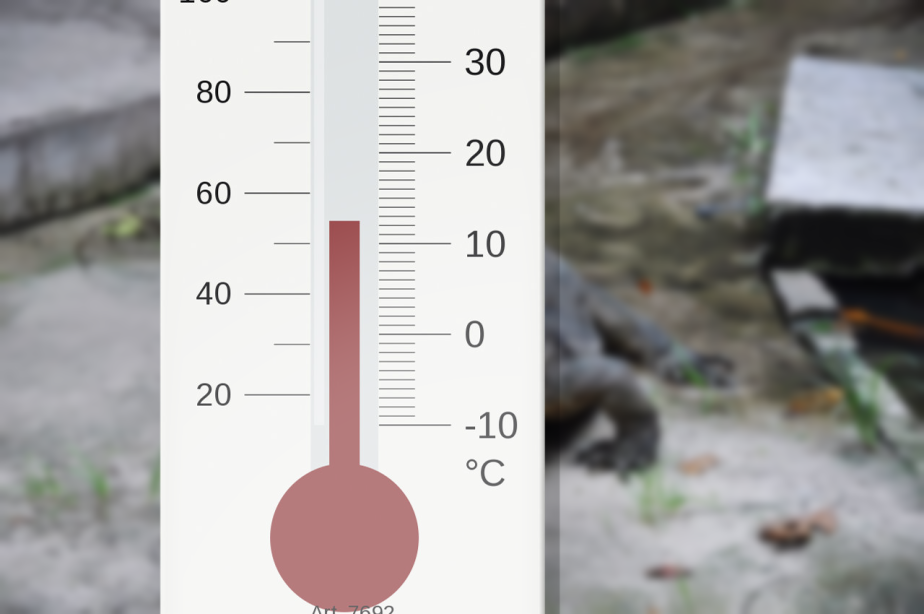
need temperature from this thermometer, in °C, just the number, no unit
12.5
